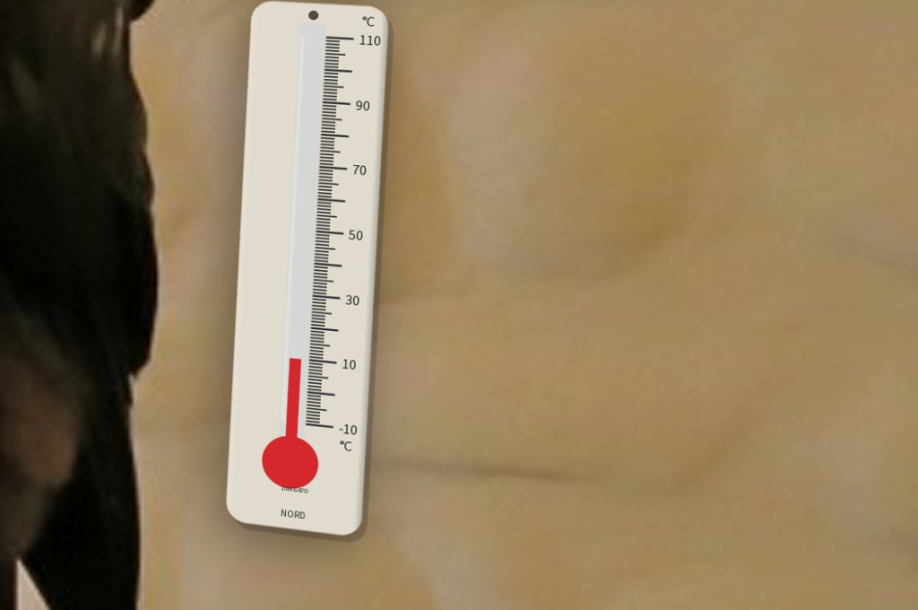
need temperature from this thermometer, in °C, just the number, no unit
10
